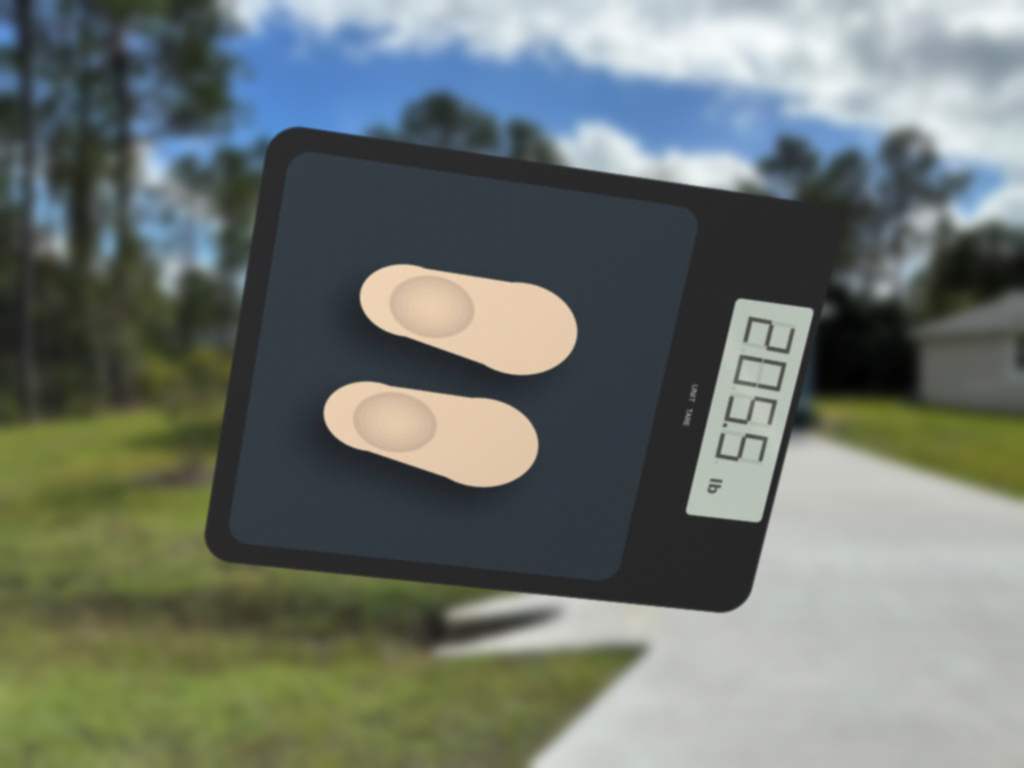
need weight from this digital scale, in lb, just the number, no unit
205.5
